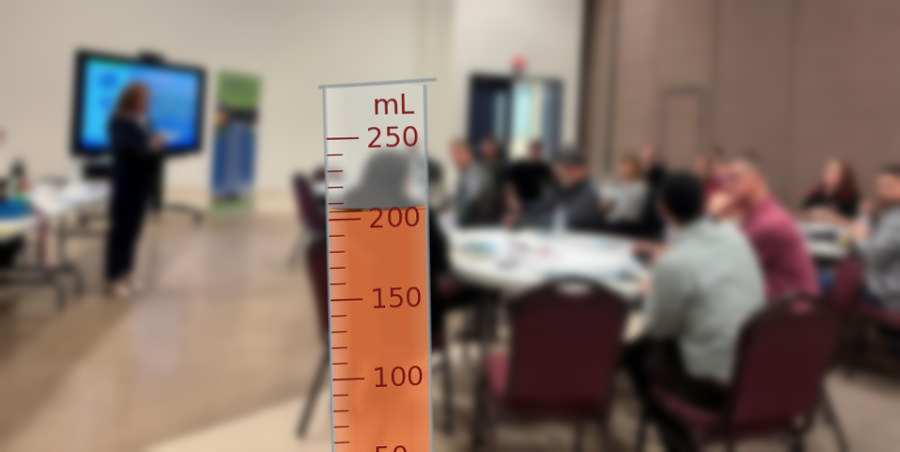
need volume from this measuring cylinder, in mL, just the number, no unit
205
